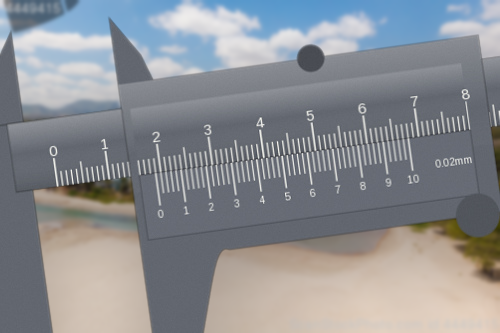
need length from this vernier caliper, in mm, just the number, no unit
19.0
